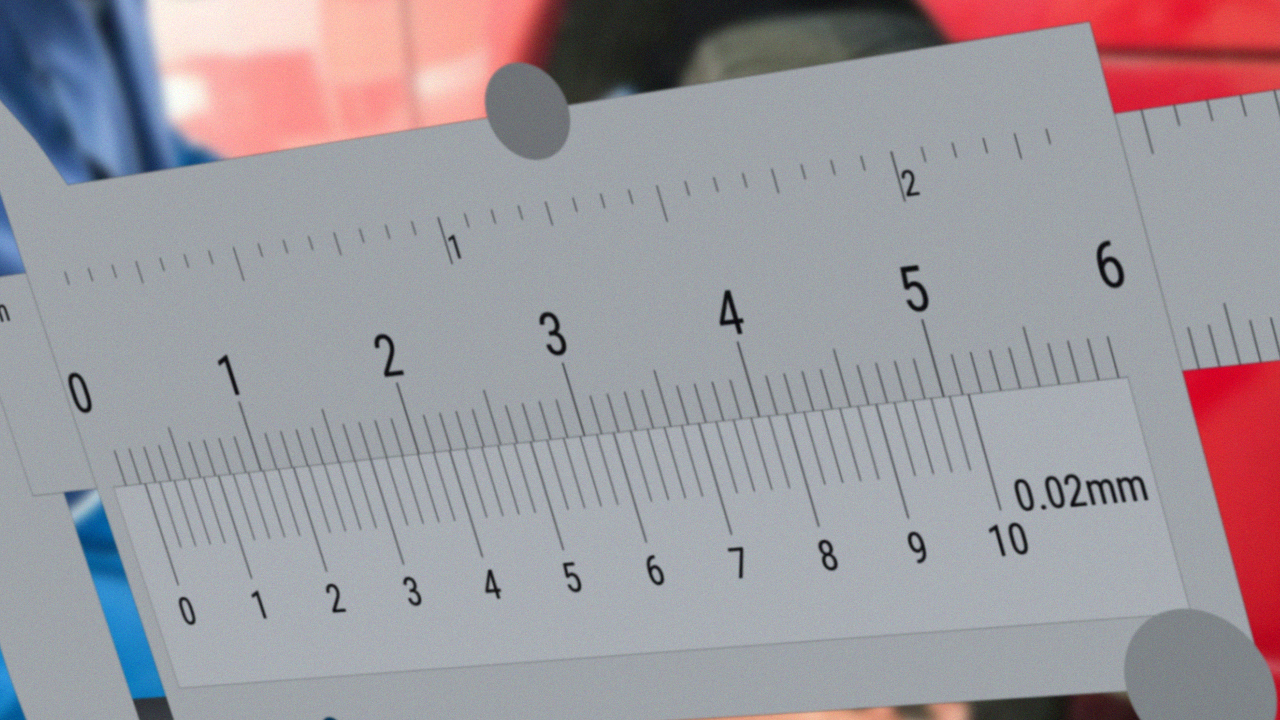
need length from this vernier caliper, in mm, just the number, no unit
2.3
